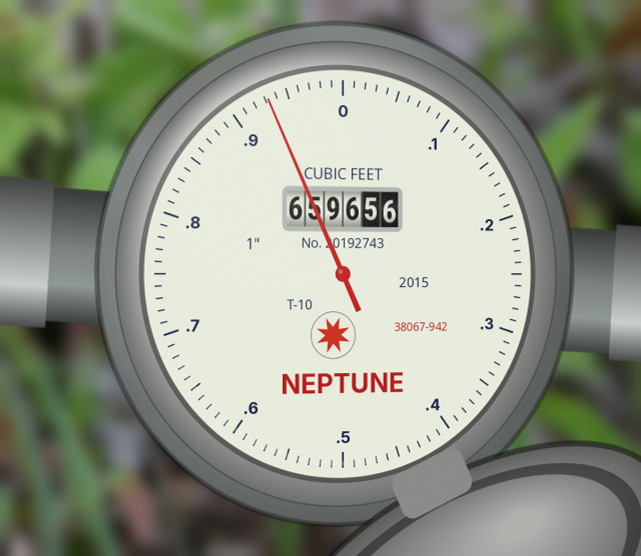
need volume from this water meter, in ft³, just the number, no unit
659655.93
